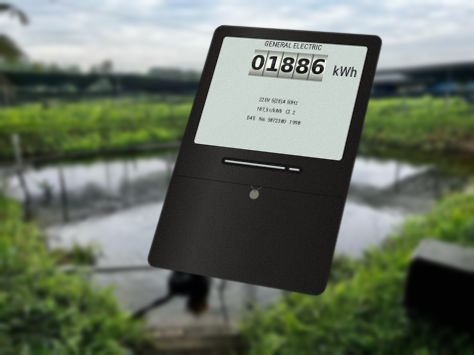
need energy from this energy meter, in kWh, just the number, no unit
1886
